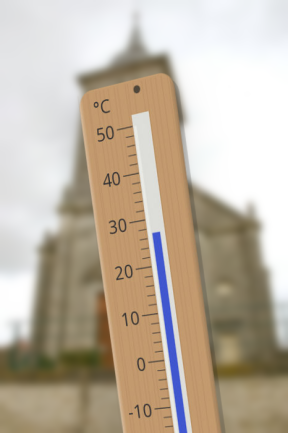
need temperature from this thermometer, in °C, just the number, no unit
27
